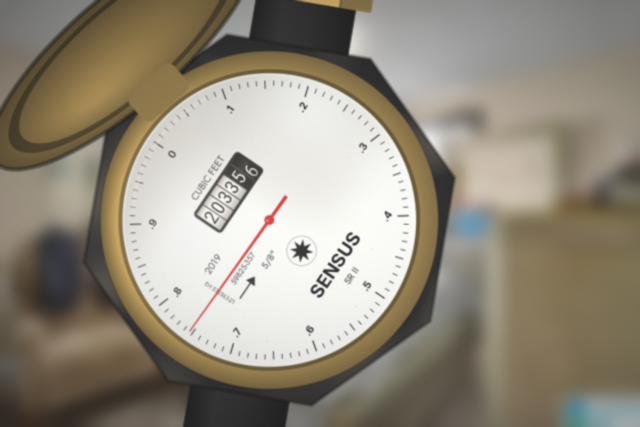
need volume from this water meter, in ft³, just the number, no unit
203355.75
